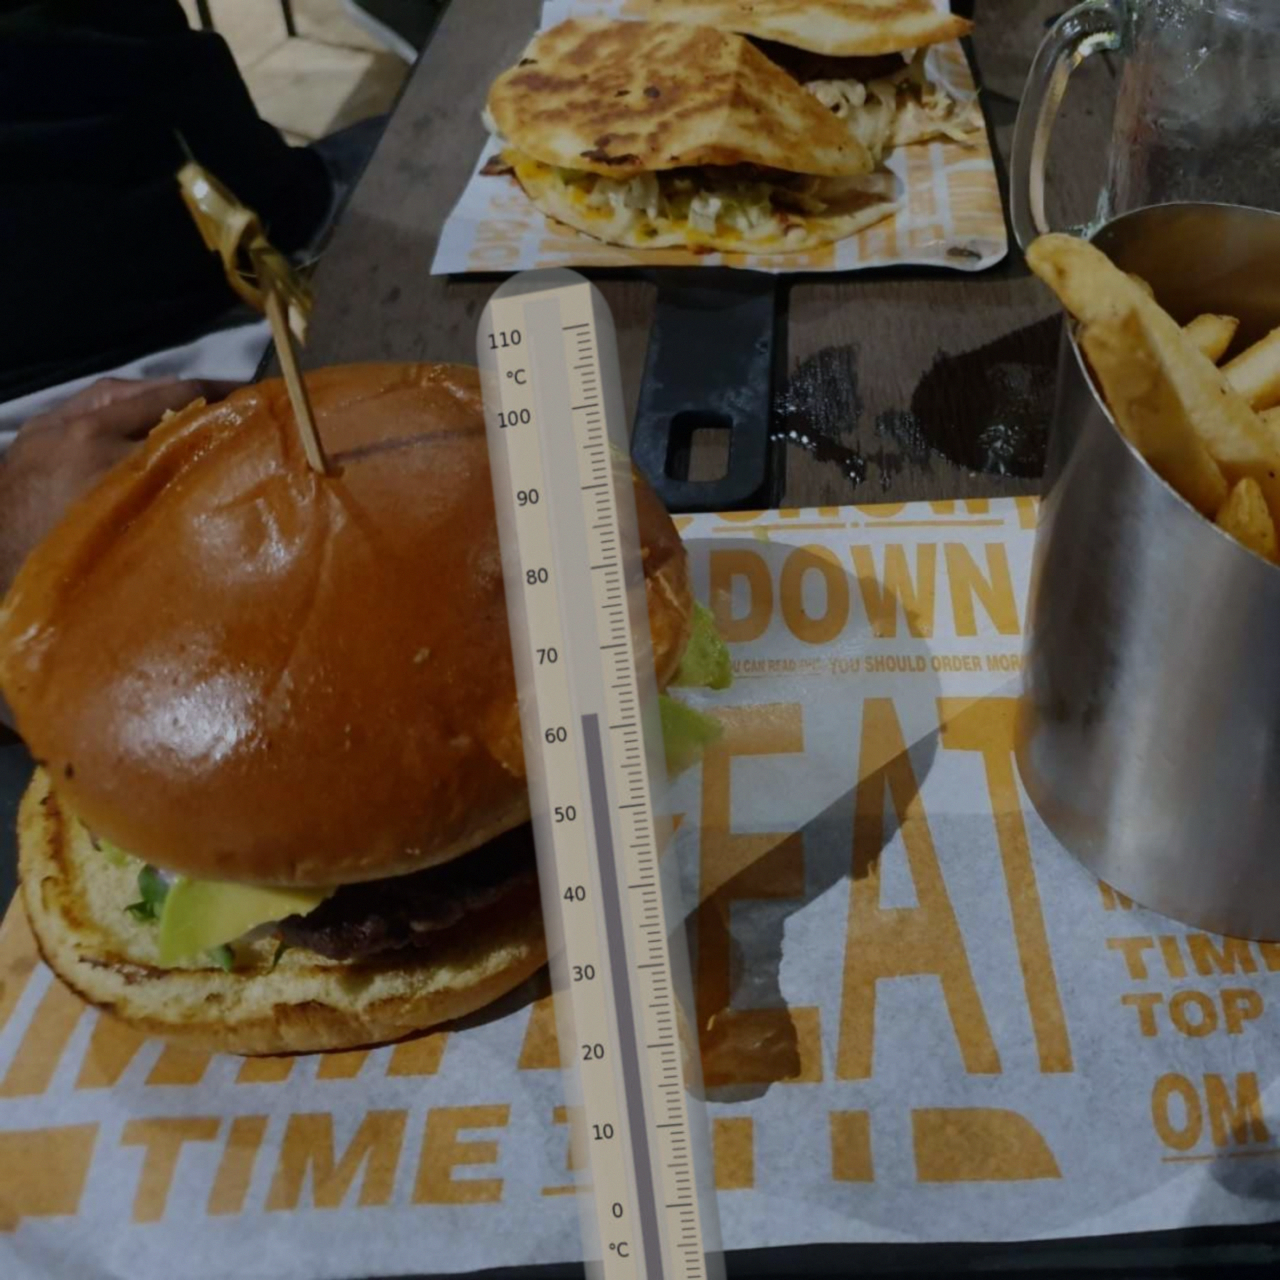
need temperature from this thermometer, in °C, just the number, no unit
62
